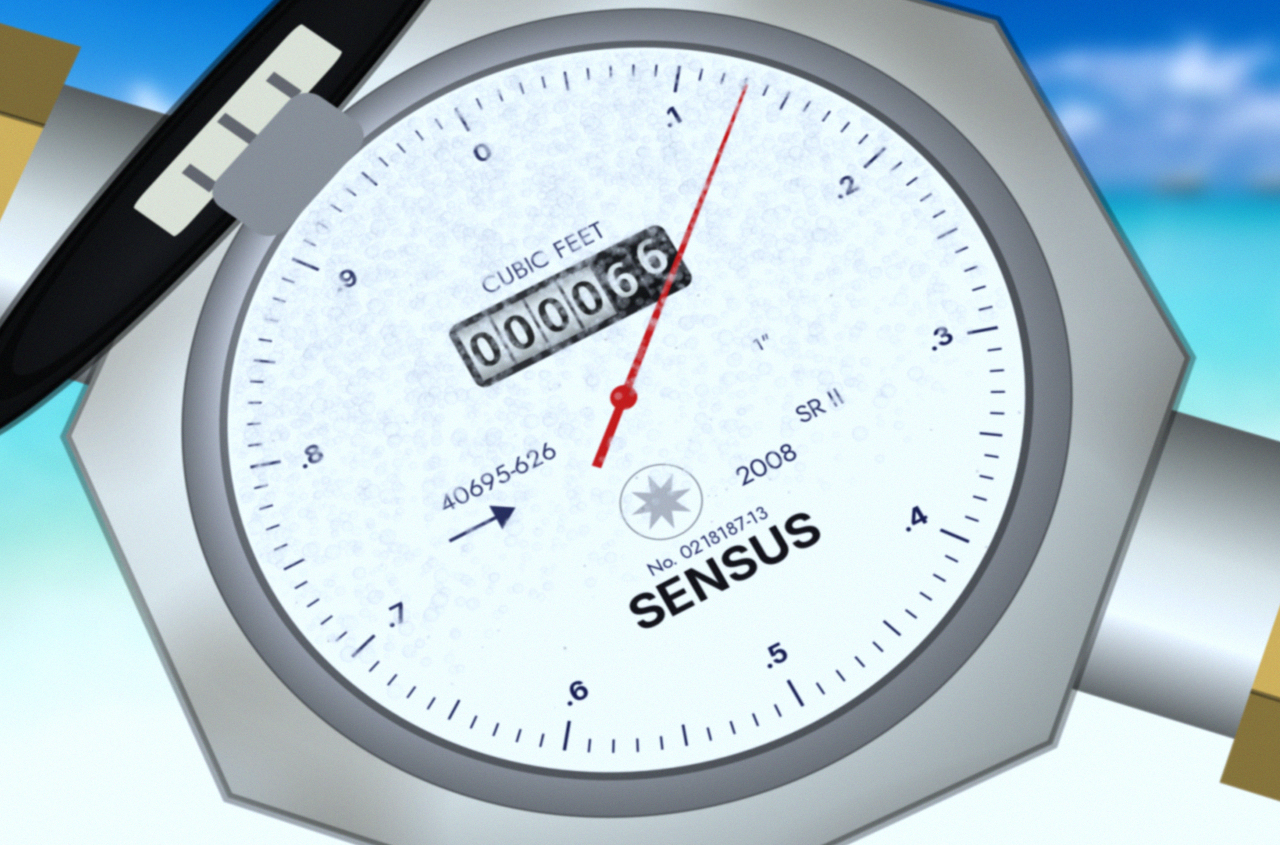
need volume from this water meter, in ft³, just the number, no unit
66.13
